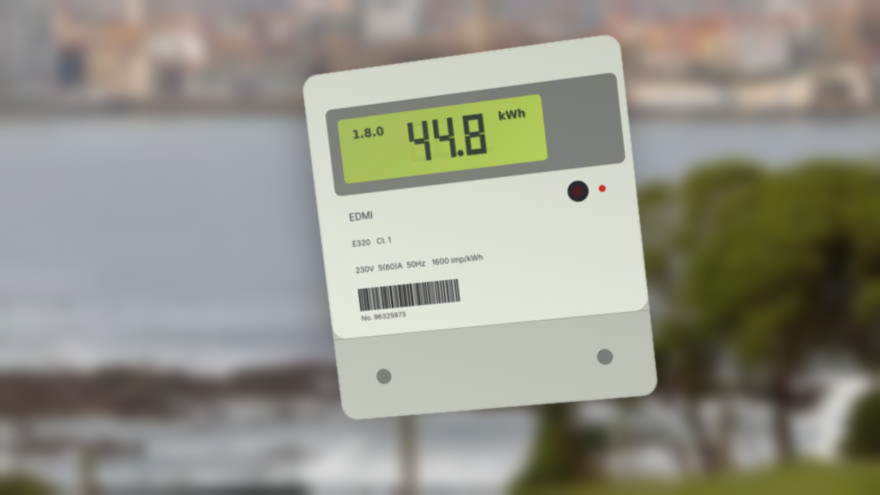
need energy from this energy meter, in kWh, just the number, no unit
44.8
